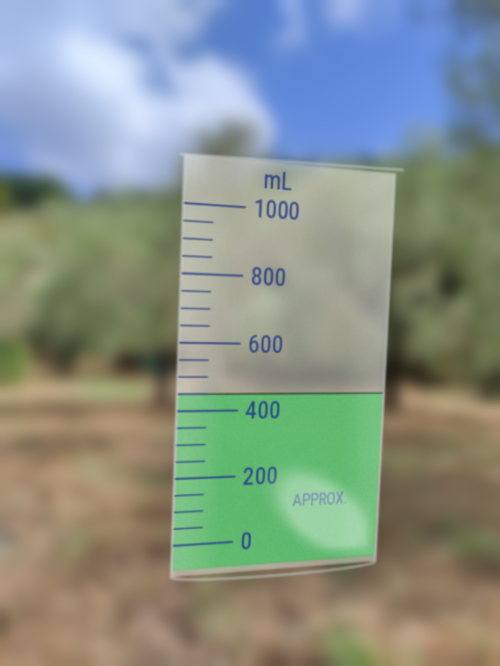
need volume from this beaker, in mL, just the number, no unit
450
